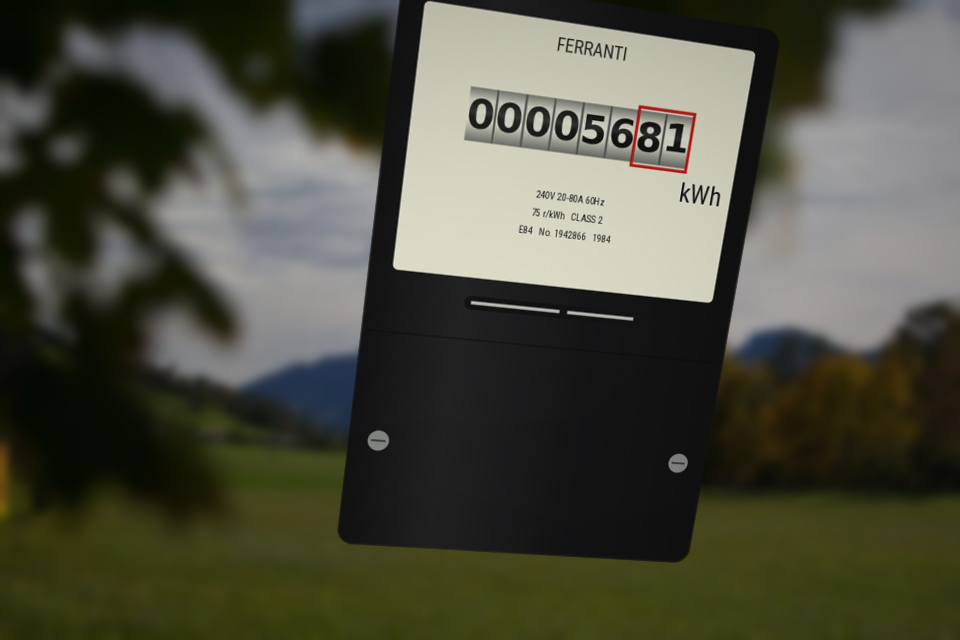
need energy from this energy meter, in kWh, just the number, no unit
56.81
